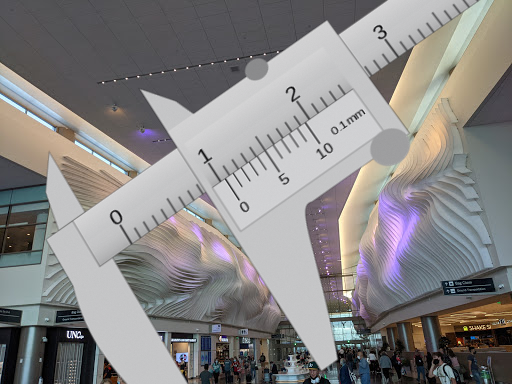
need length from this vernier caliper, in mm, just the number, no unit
10.5
